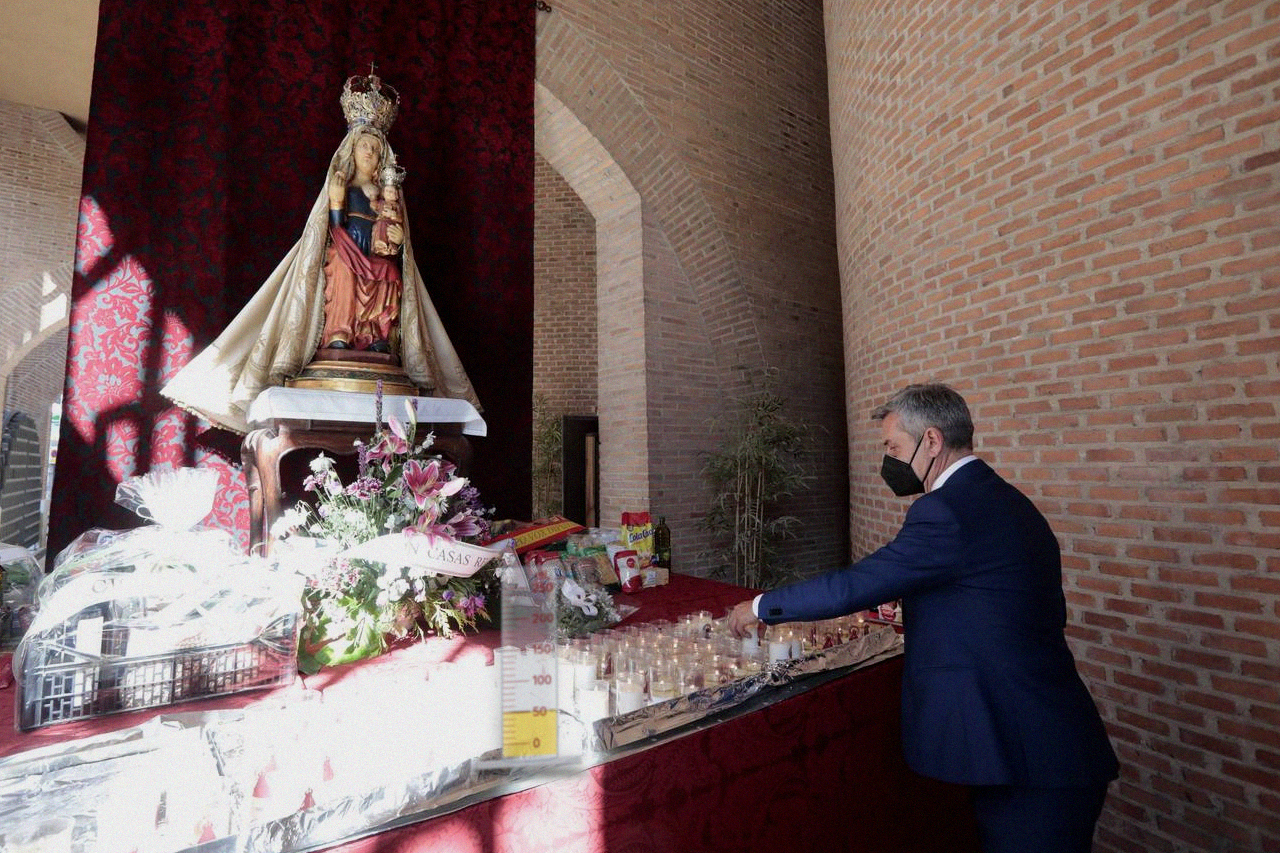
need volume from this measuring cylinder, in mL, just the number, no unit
50
